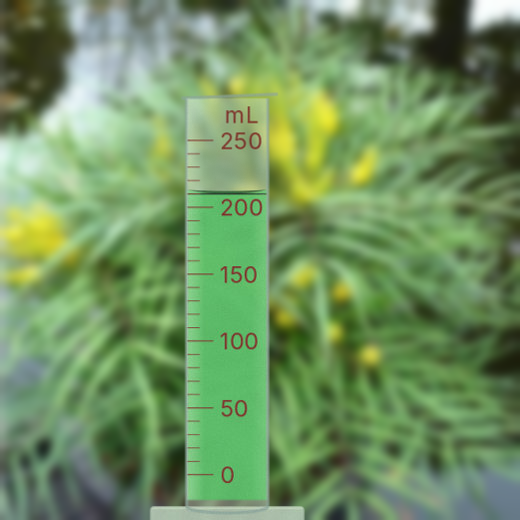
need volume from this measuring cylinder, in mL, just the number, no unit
210
